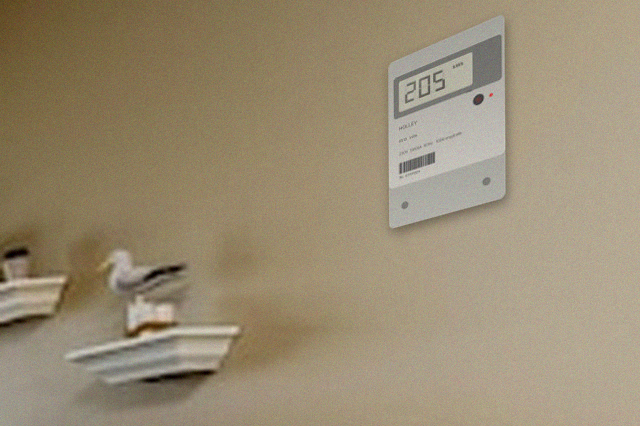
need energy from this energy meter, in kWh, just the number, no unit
205
